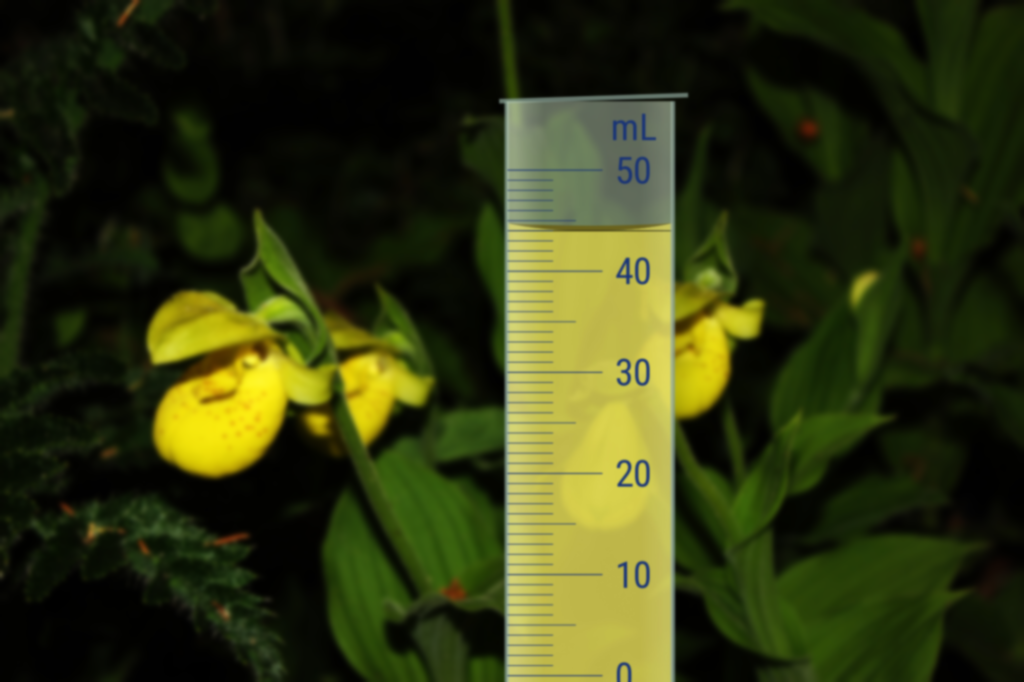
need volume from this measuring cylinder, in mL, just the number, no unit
44
